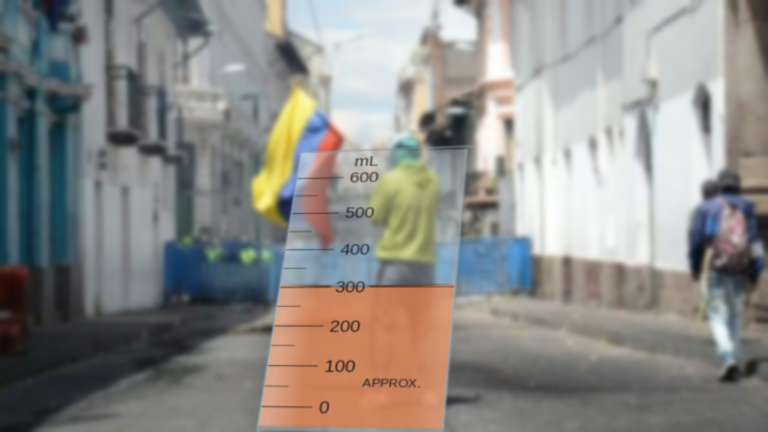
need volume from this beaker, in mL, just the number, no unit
300
